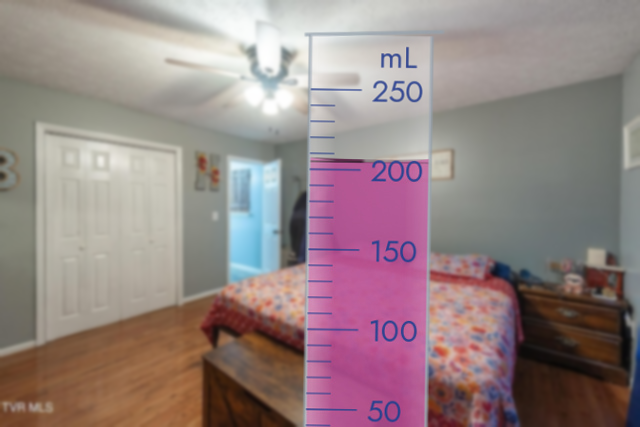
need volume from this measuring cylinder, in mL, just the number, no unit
205
